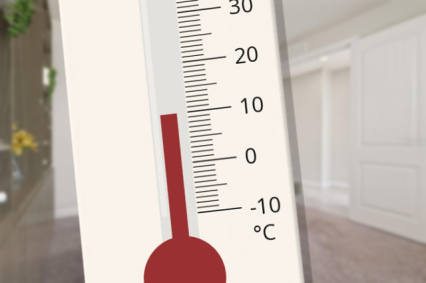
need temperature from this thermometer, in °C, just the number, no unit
10
